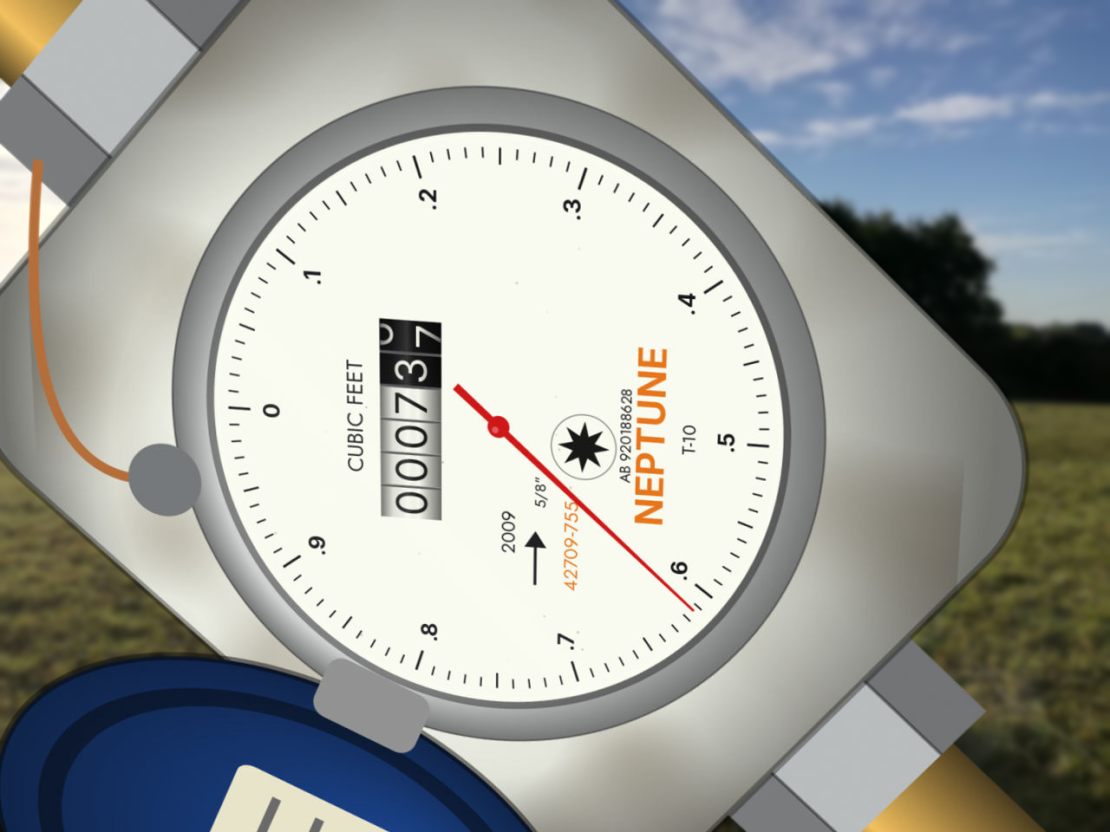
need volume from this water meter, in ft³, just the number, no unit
736.61
